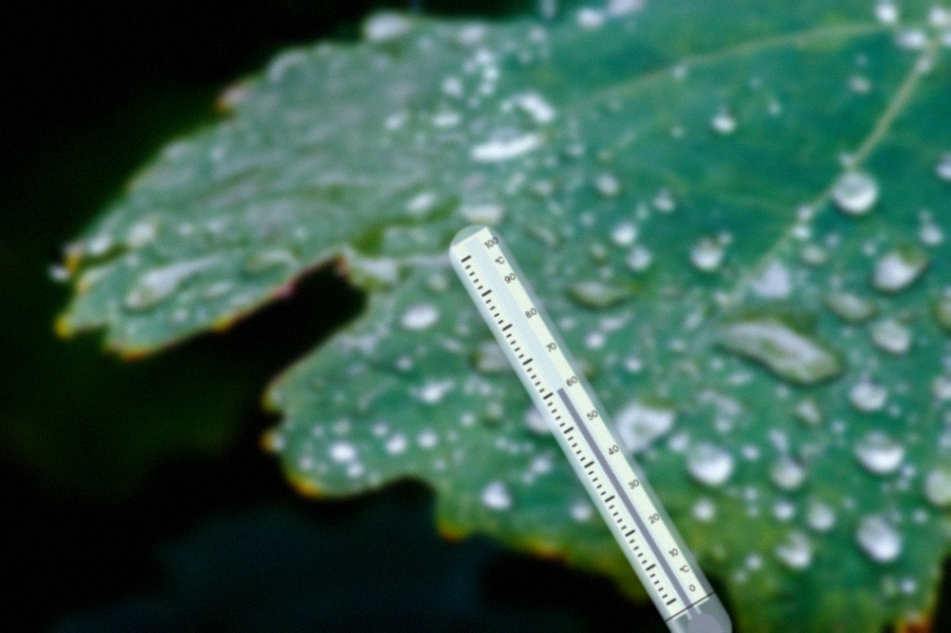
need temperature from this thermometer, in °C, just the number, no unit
60
